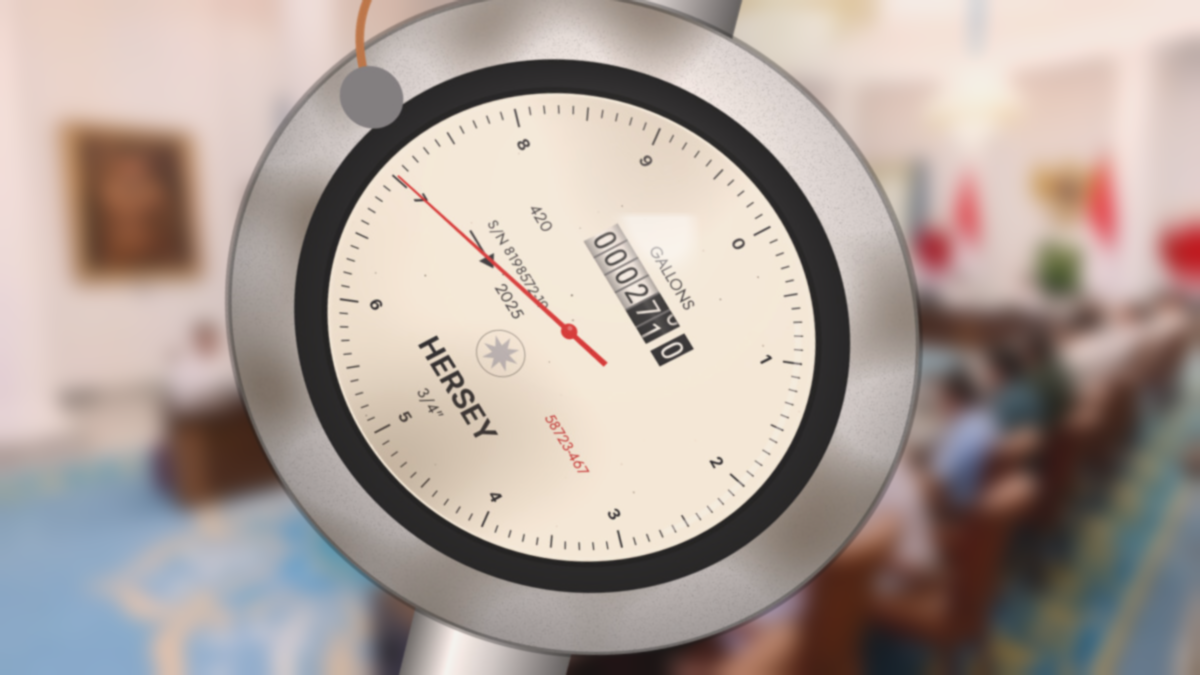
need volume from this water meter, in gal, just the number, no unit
2707.0
